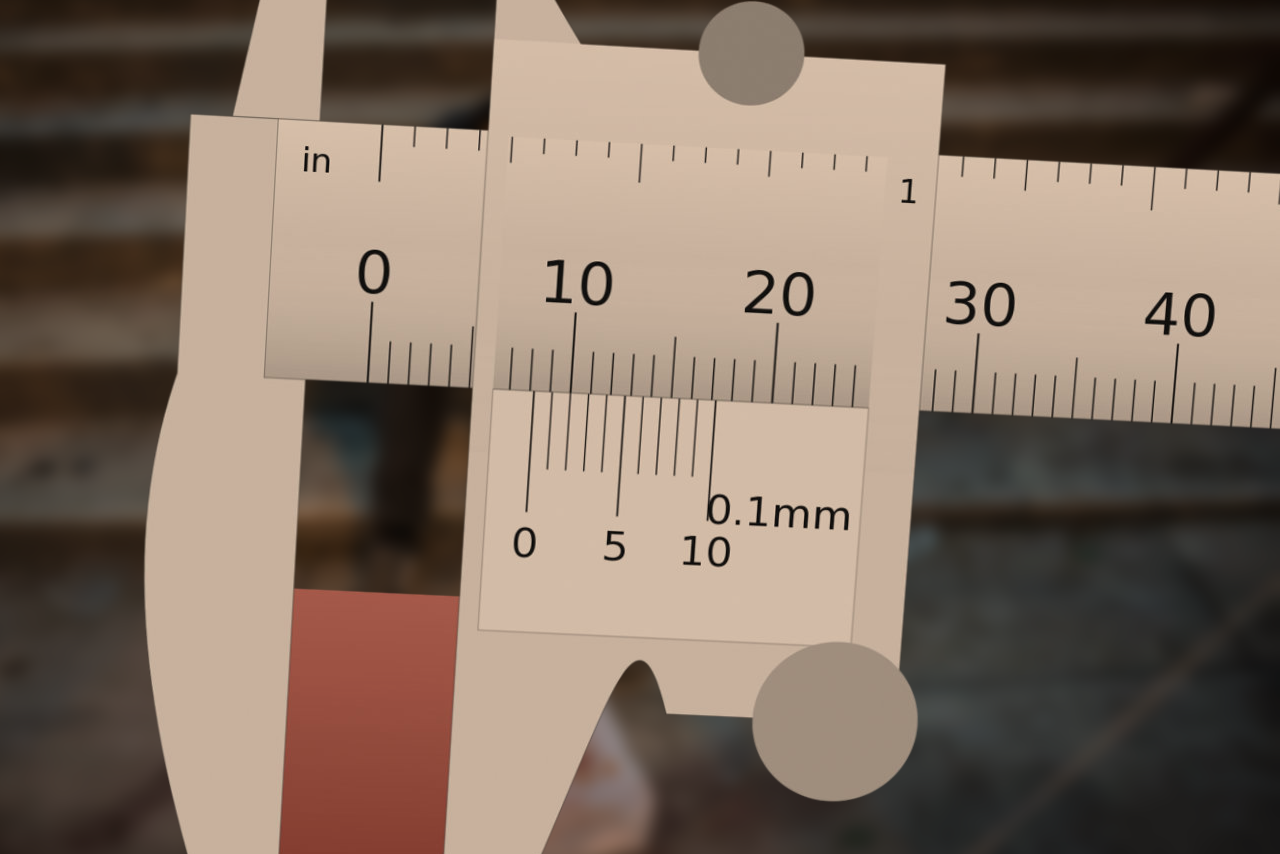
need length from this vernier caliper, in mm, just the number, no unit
8.2
